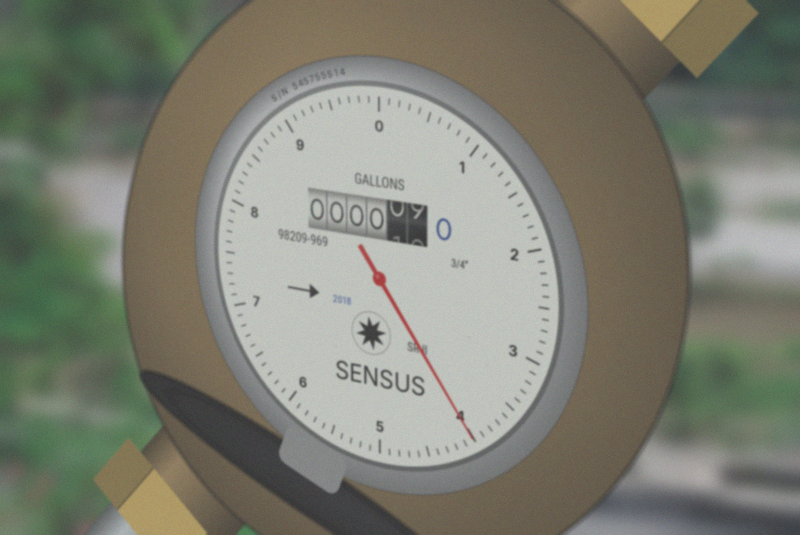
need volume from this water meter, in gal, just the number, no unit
94.0
